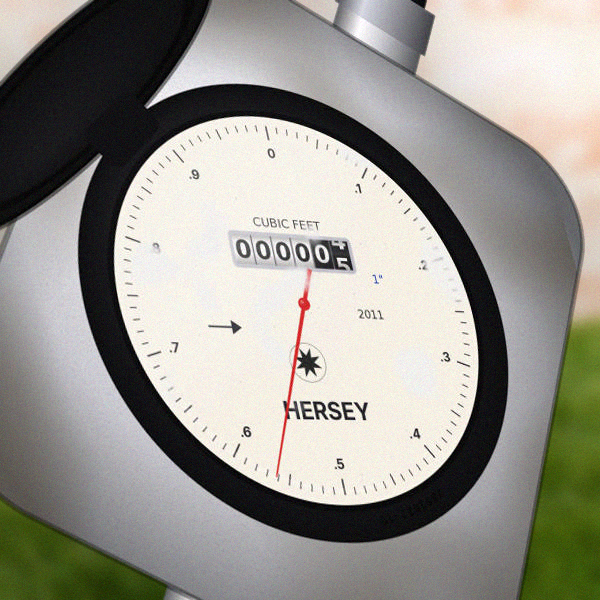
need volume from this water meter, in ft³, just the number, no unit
4.56
